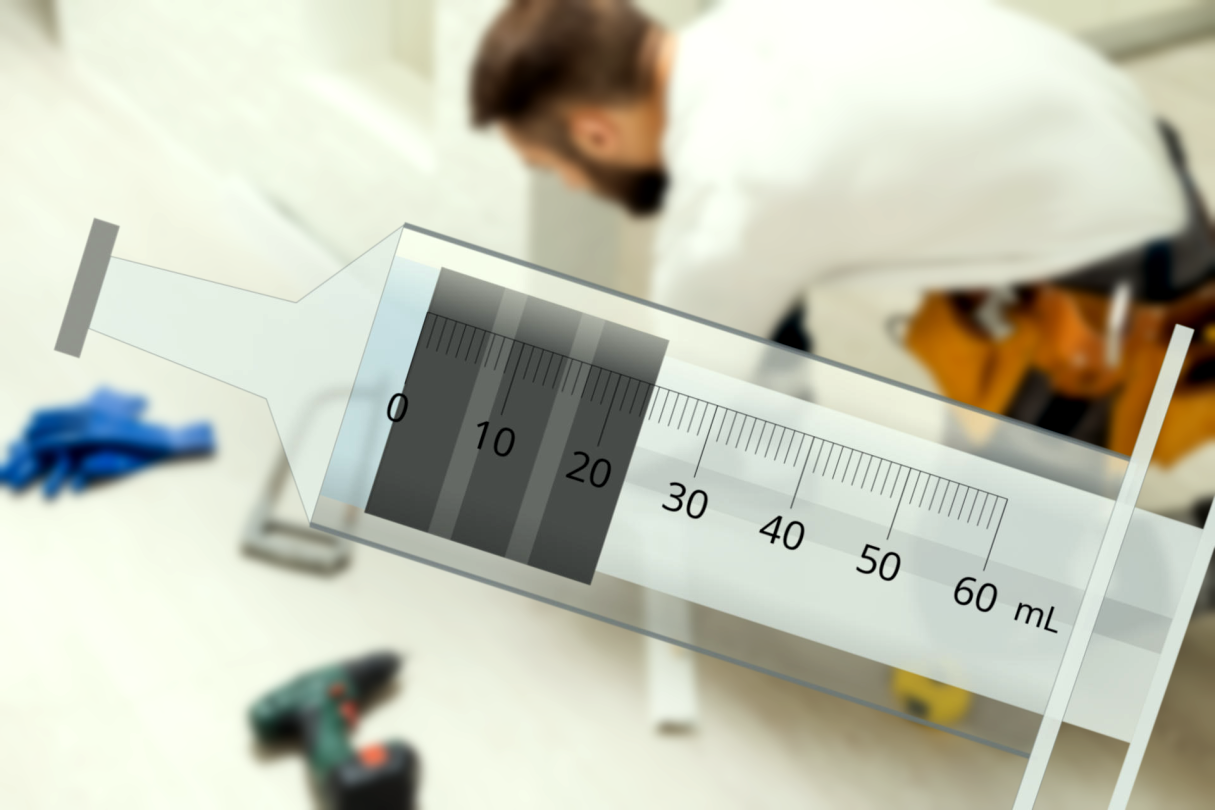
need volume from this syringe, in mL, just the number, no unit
0
